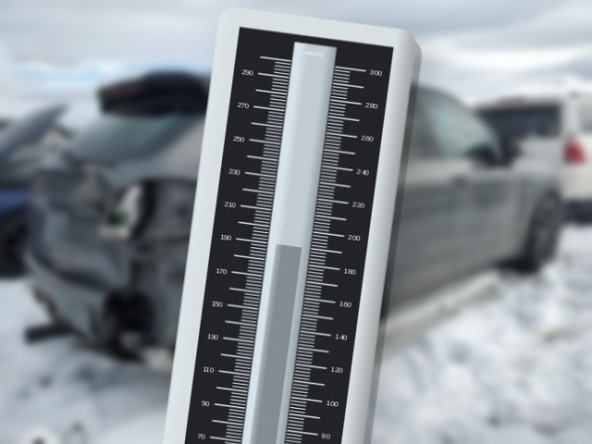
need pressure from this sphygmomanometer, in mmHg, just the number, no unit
190
